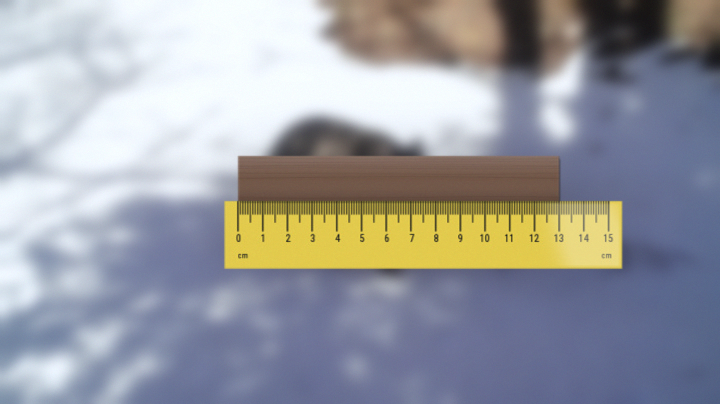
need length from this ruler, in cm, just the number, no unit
13
